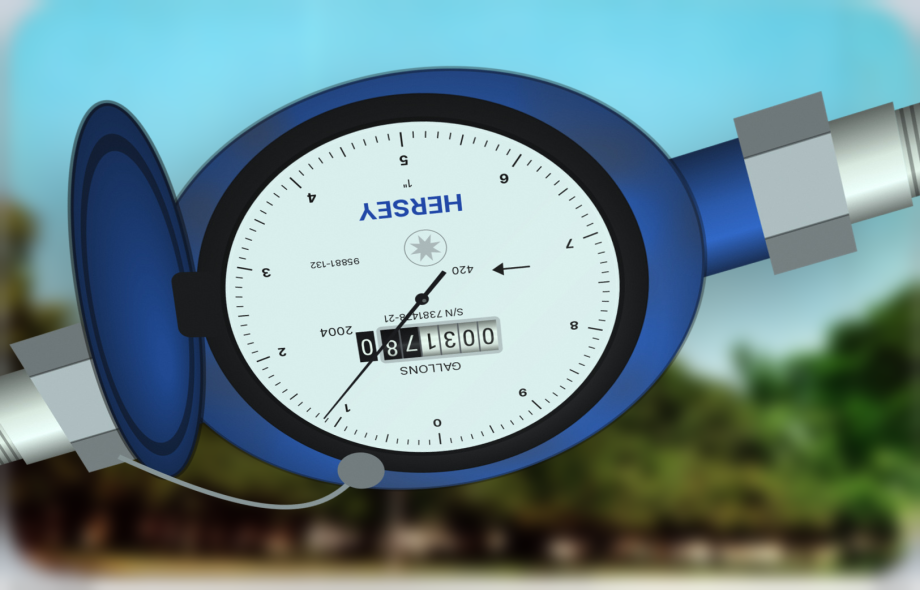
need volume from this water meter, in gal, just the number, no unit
31781.1
